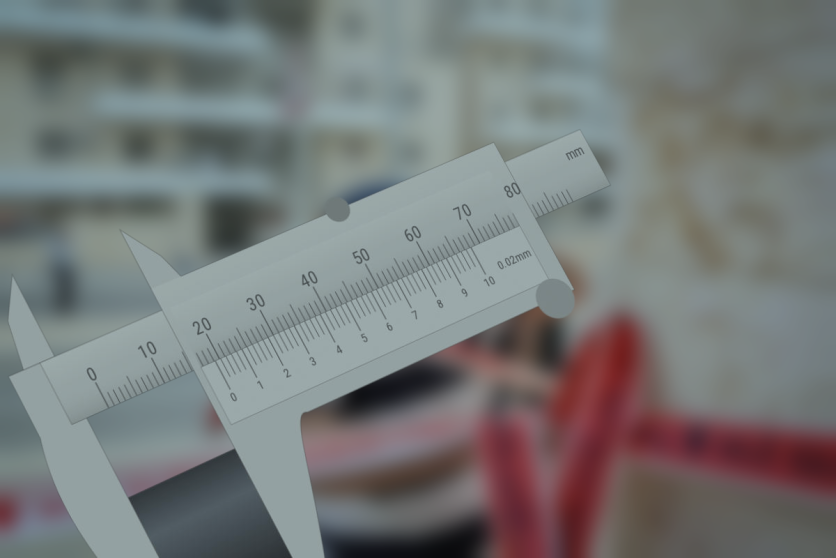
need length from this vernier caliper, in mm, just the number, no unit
19.2
